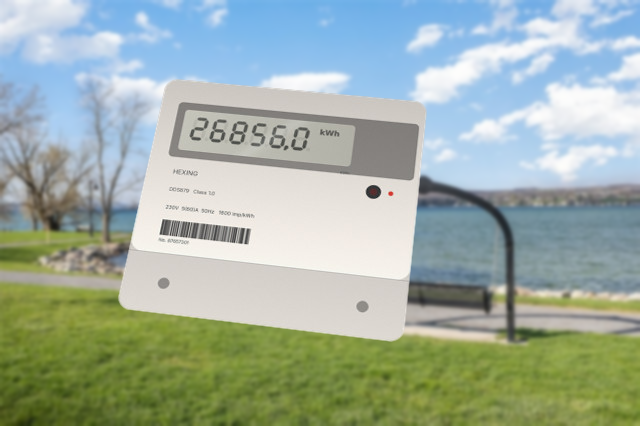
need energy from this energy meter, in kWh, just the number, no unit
26856.0
